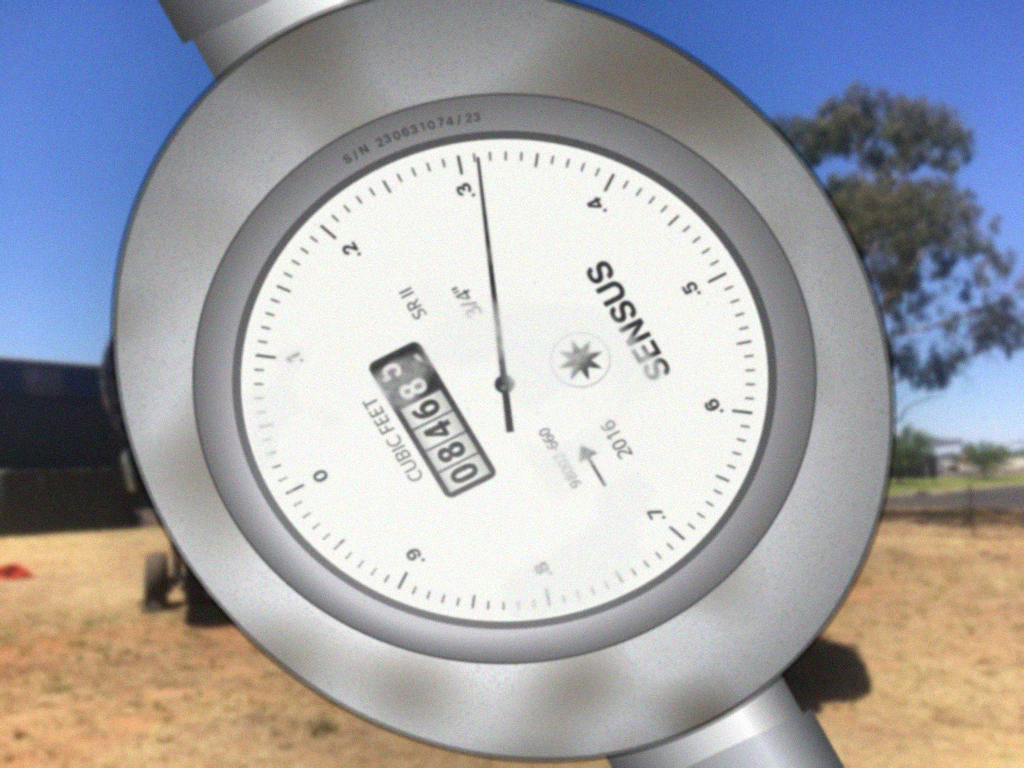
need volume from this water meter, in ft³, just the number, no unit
84685.31
